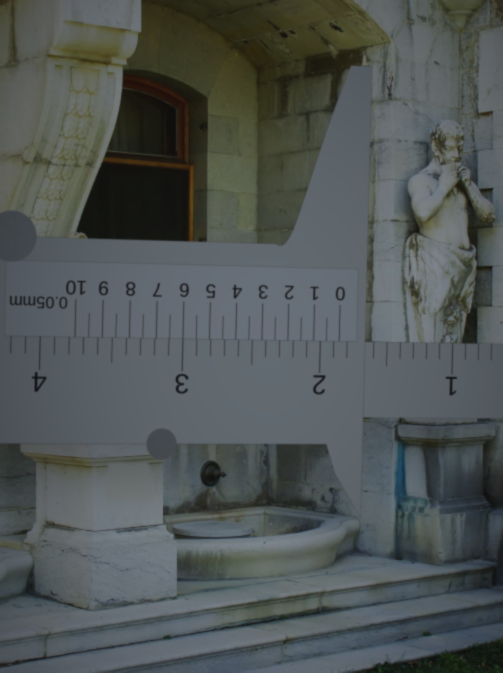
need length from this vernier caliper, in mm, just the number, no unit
18.6
